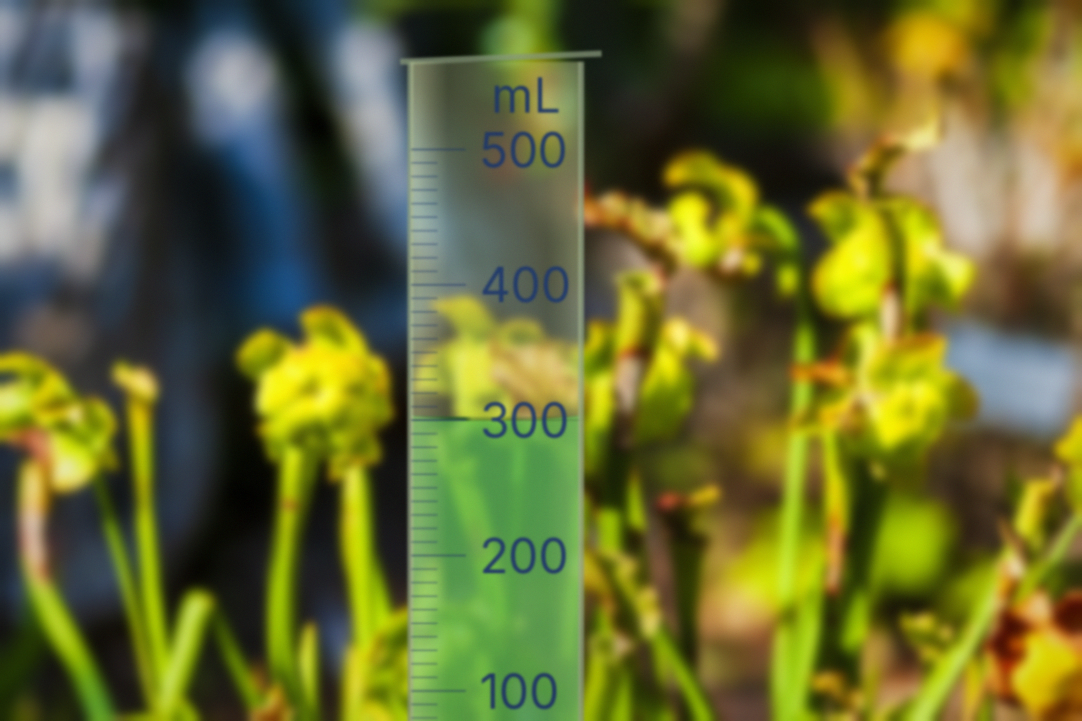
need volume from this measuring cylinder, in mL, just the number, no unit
300
